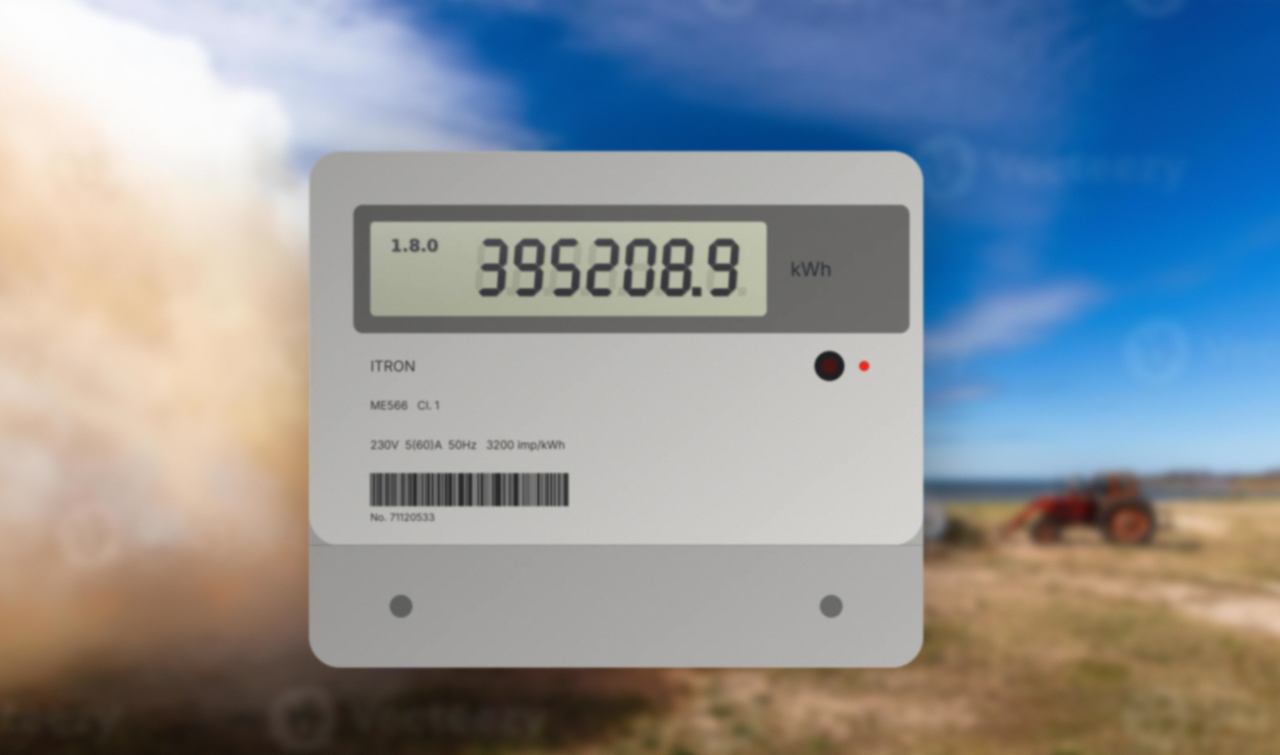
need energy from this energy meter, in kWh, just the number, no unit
395208.9
